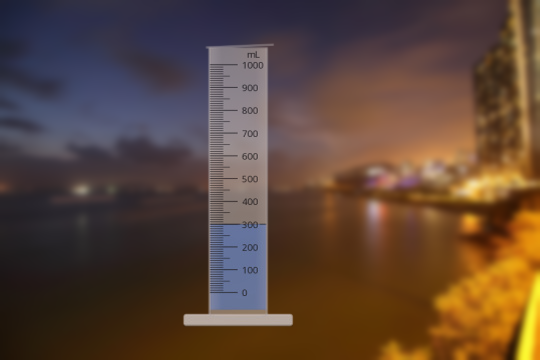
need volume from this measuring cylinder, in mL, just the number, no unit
300
